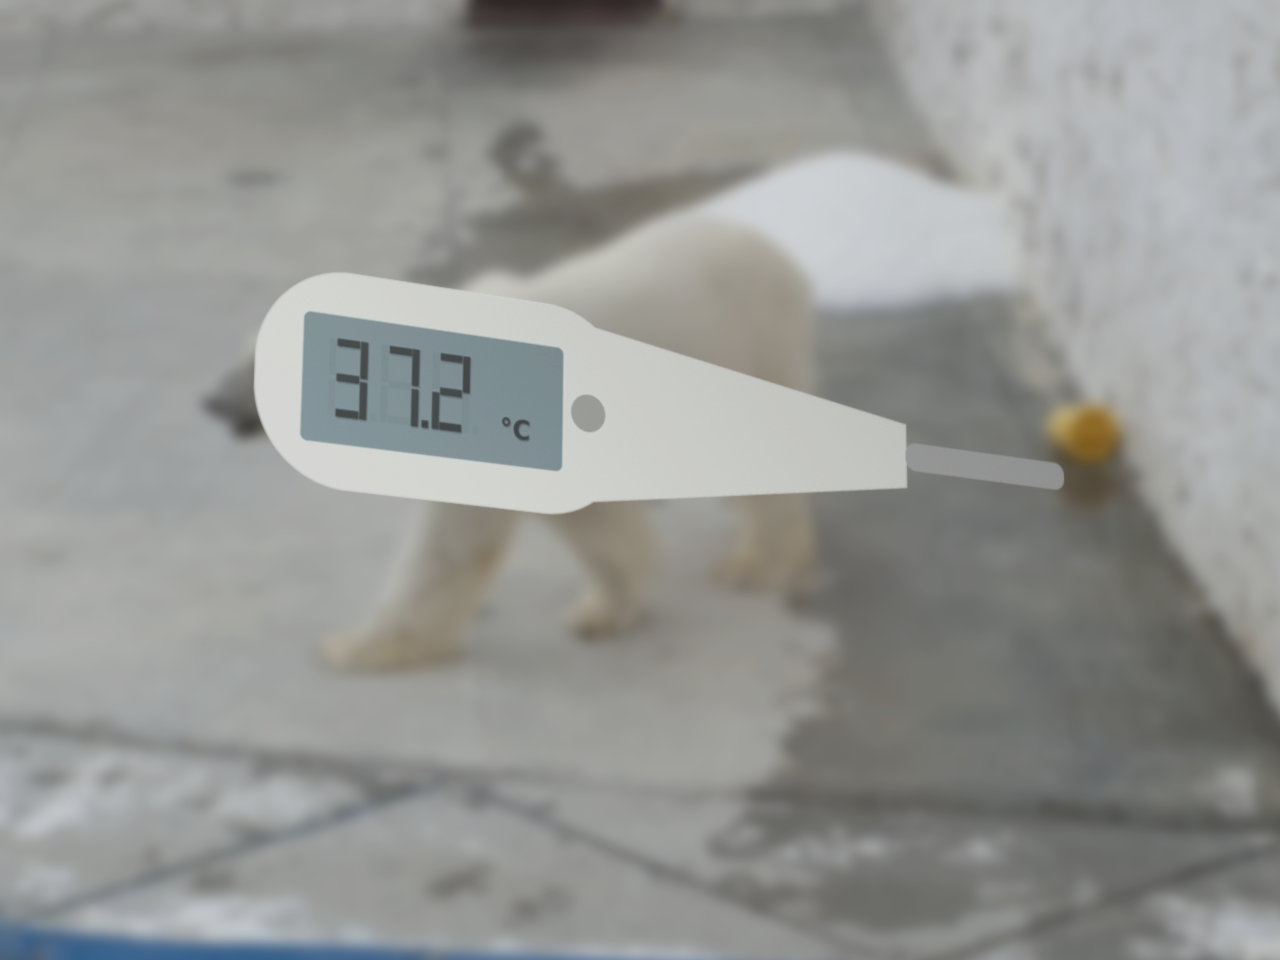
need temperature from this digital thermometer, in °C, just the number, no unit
37.2
